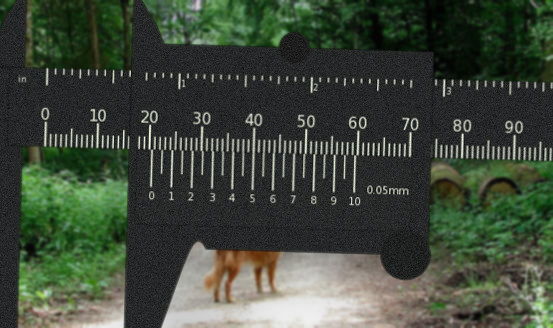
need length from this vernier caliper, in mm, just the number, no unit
20.5
